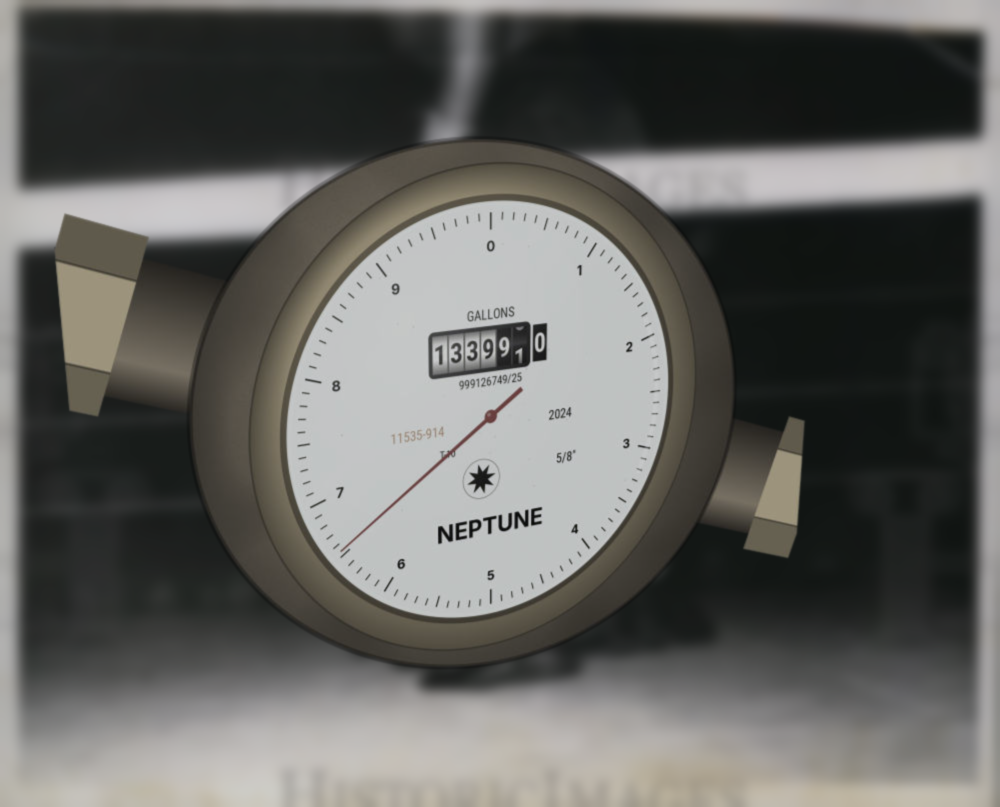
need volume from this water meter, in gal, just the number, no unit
1339906.5
